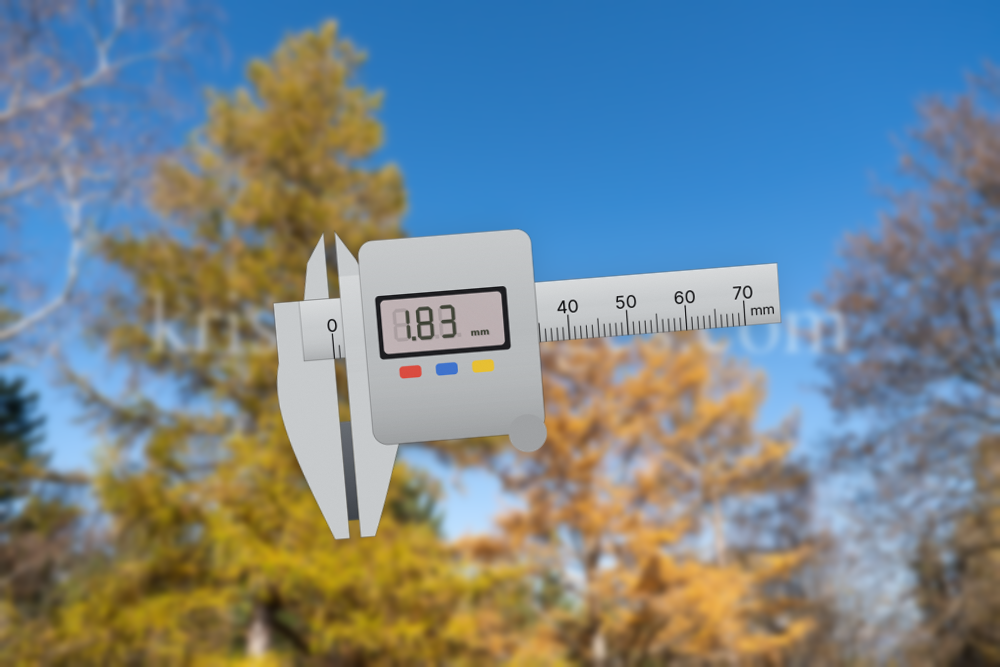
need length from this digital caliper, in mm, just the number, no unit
1.83
